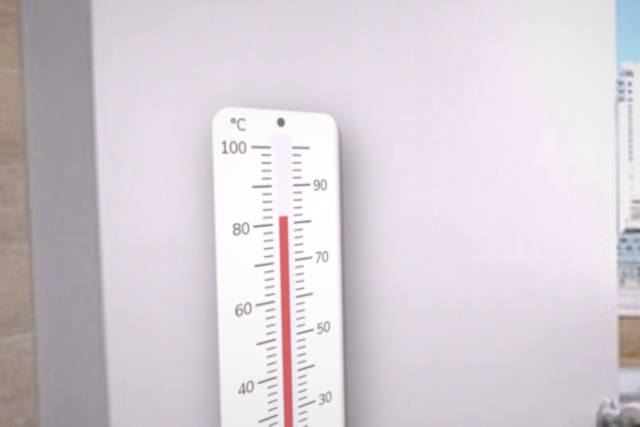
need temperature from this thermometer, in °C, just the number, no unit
82
